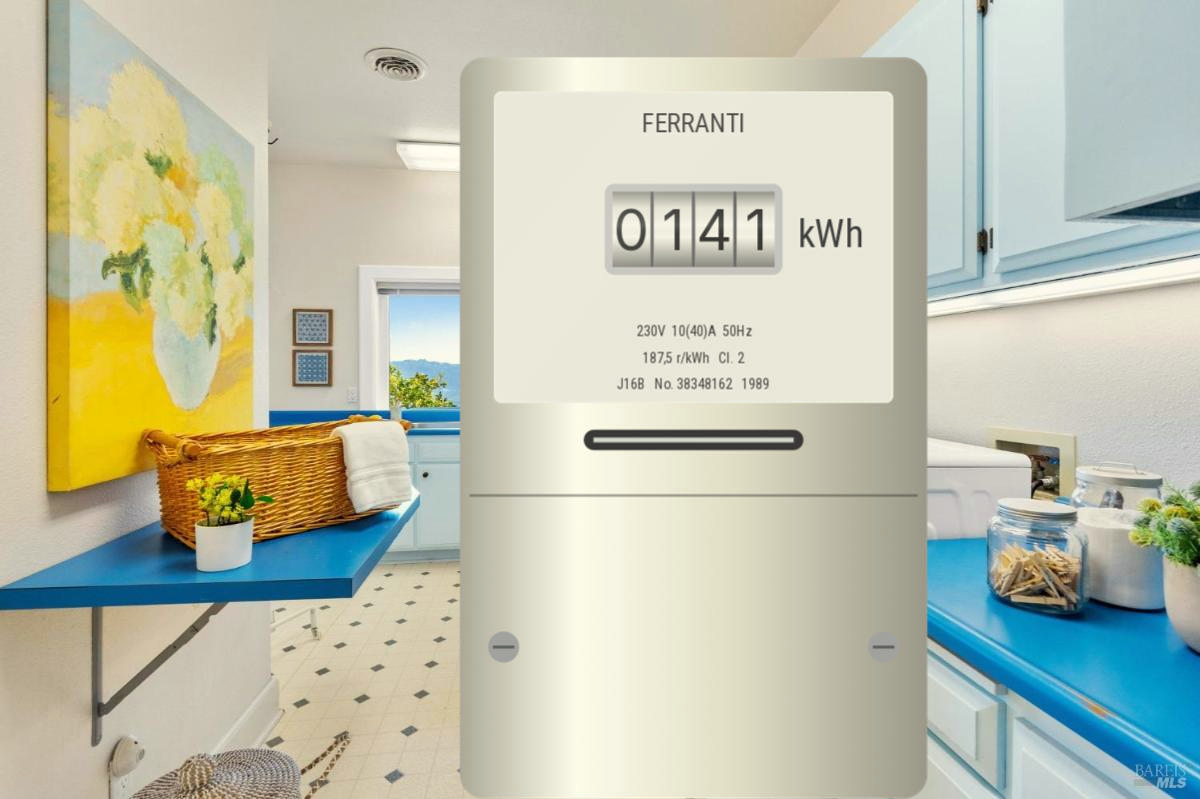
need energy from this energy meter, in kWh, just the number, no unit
141
